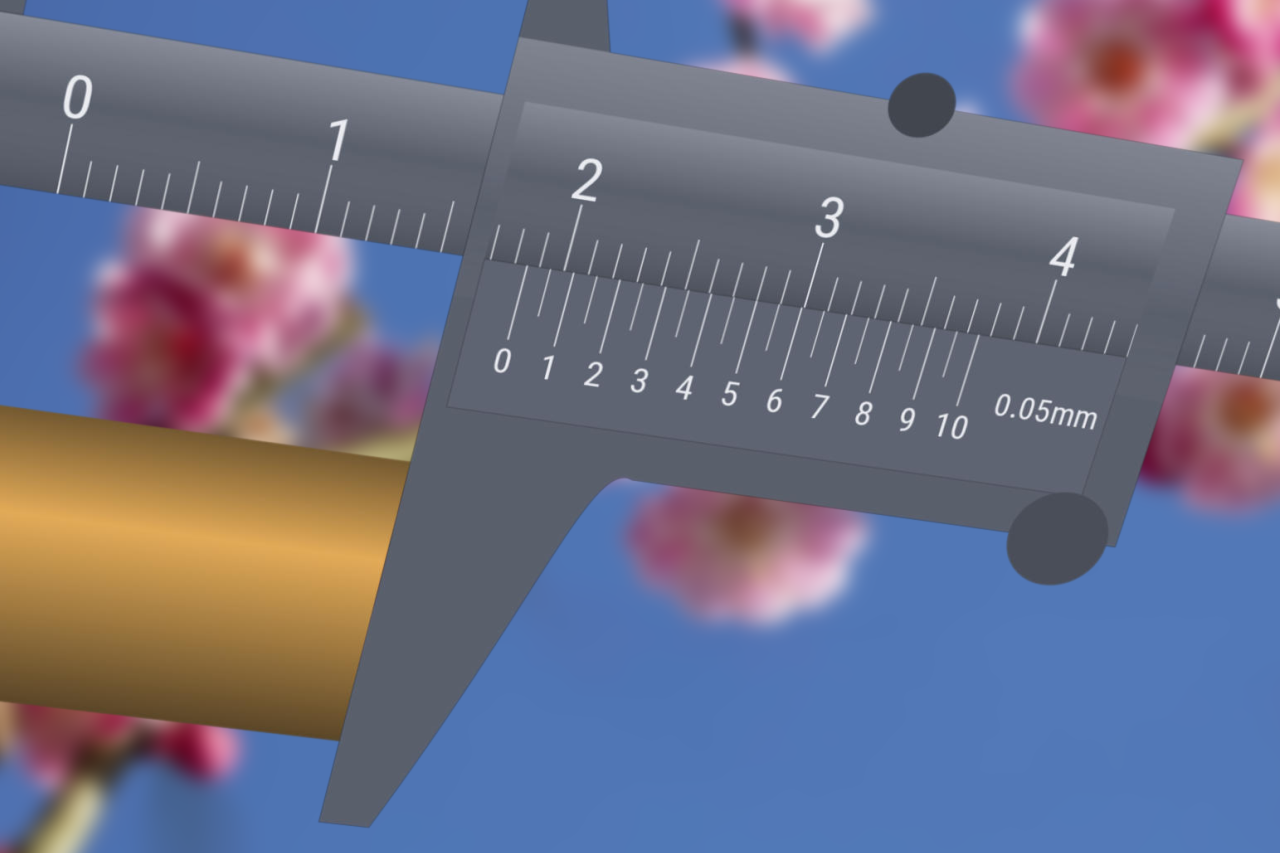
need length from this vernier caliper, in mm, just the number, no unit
18.5
